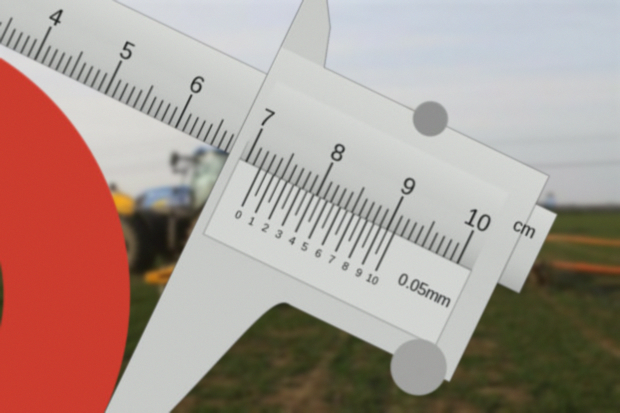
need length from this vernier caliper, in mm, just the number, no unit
72.0
